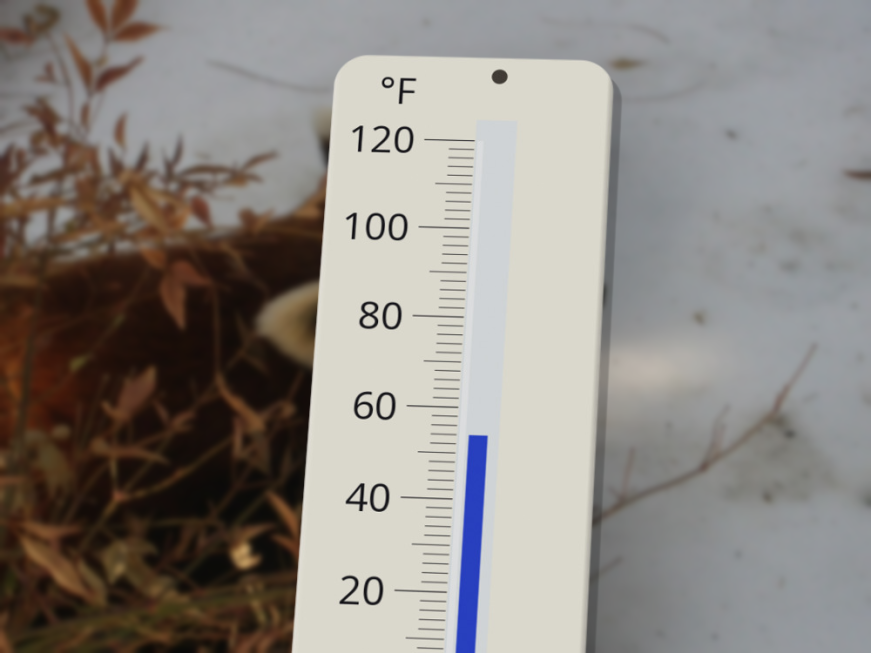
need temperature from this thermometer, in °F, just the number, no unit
54
